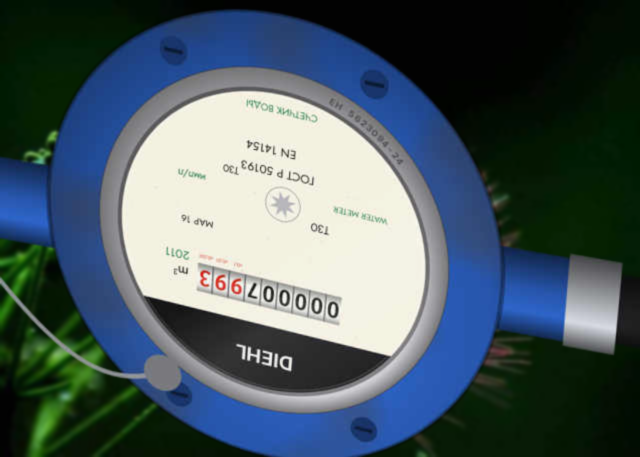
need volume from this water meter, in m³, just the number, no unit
7.993
